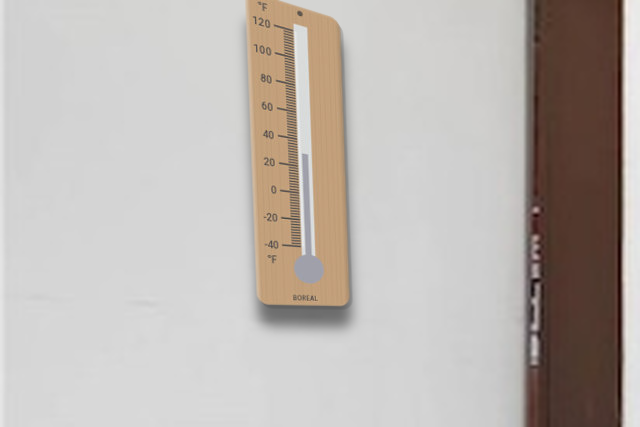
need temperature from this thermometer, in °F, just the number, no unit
30
